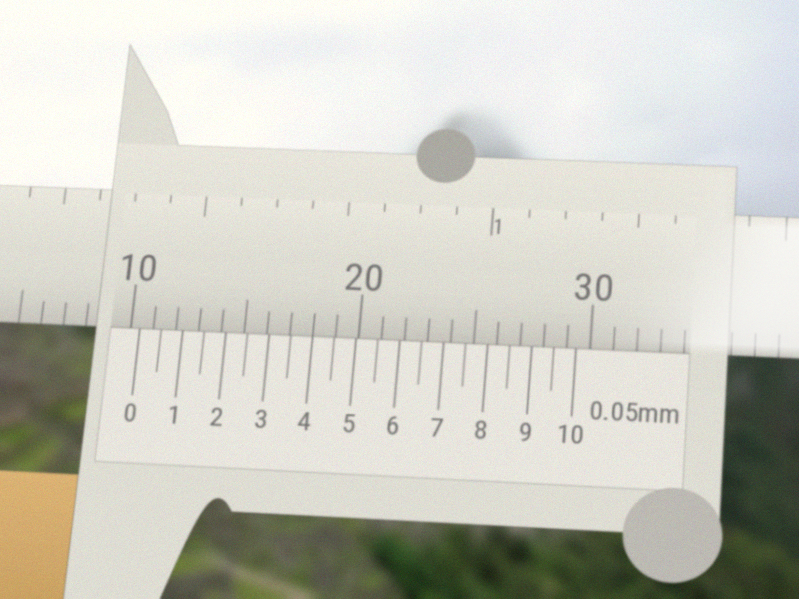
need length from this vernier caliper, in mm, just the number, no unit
10.4
